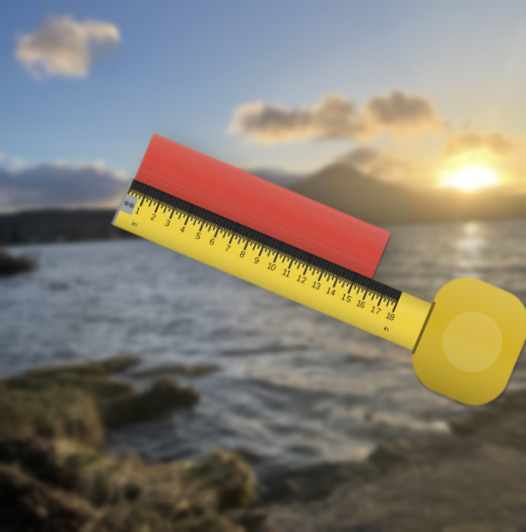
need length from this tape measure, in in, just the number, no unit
16
